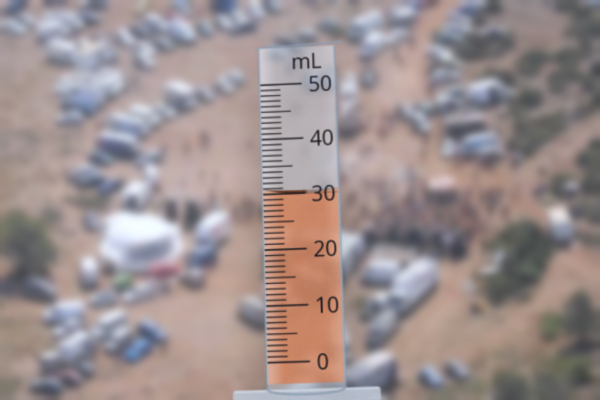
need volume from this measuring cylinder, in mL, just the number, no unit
30
